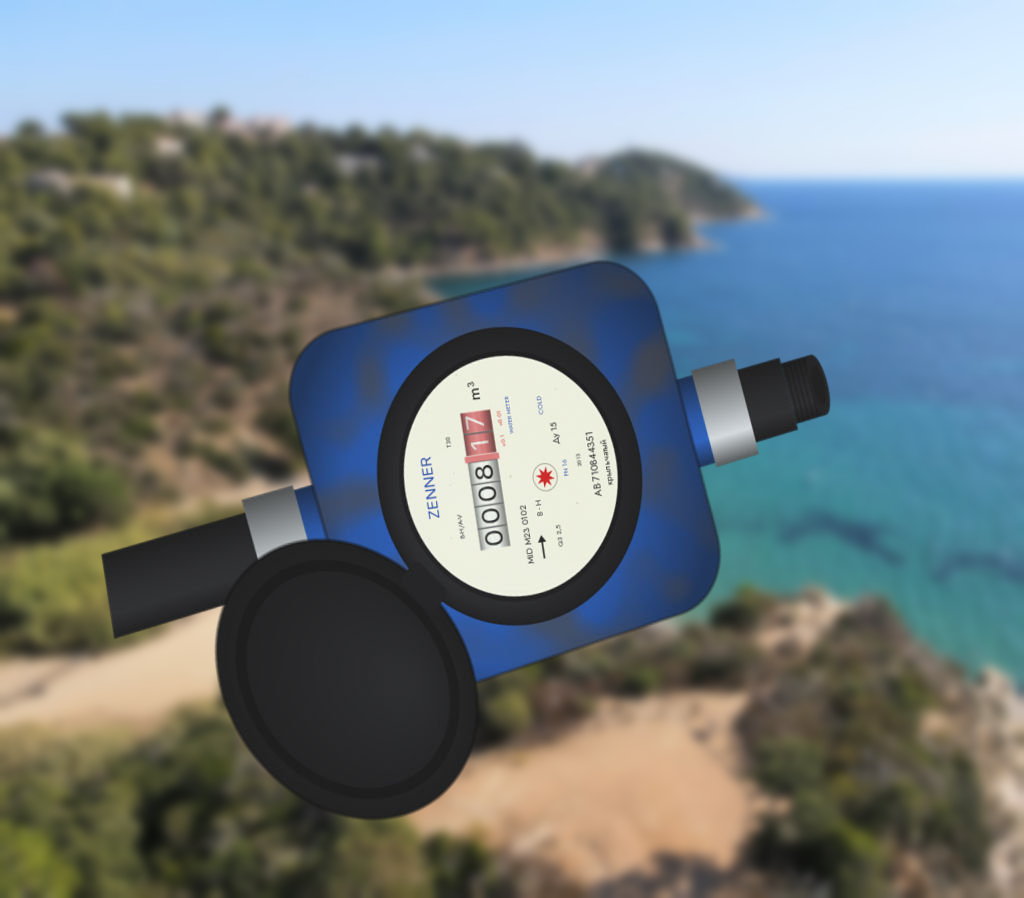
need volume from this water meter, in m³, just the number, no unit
8.17
